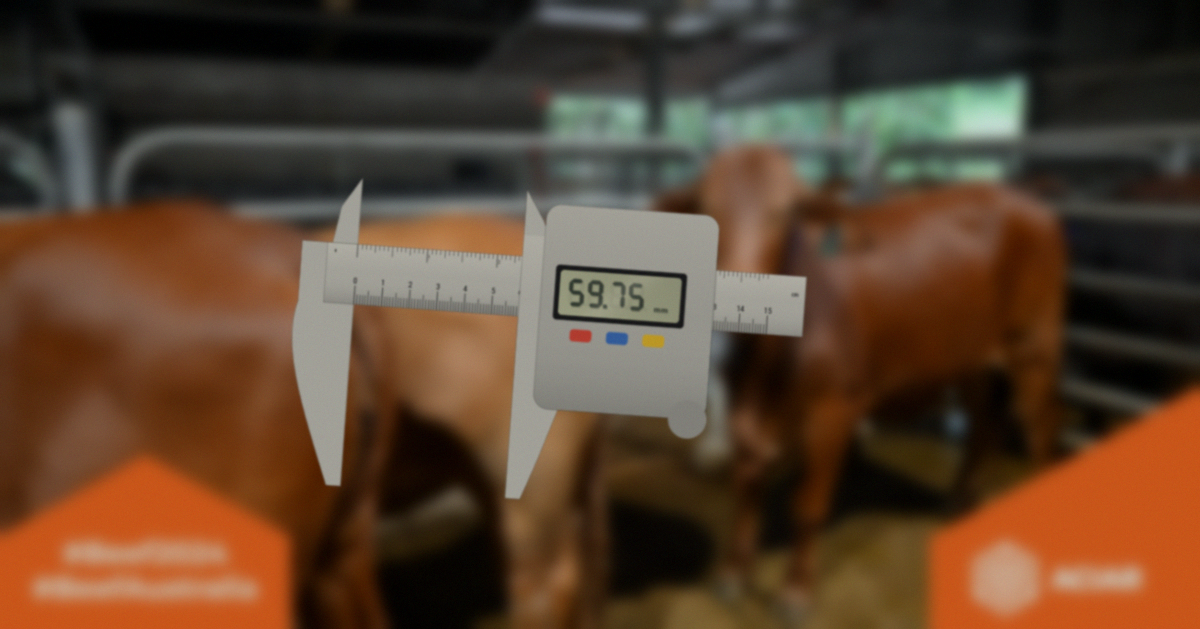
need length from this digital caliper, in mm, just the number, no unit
59.75
